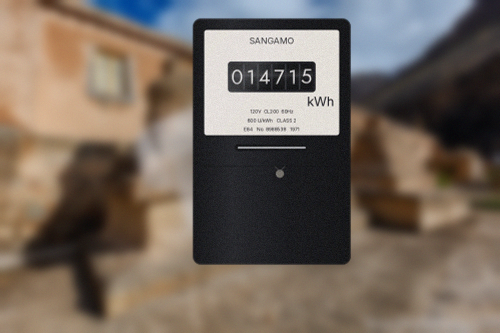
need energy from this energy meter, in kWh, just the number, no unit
14715
